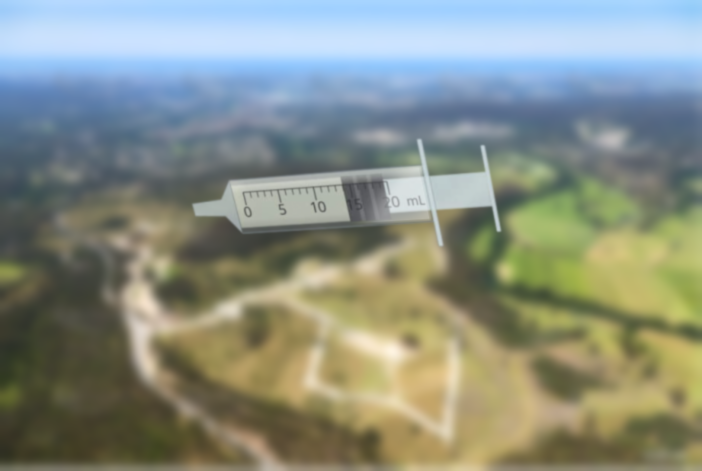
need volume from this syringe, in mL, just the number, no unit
14
